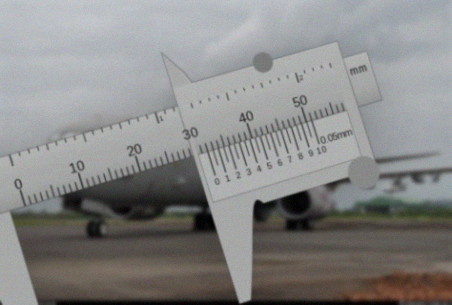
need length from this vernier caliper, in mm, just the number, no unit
32.0
